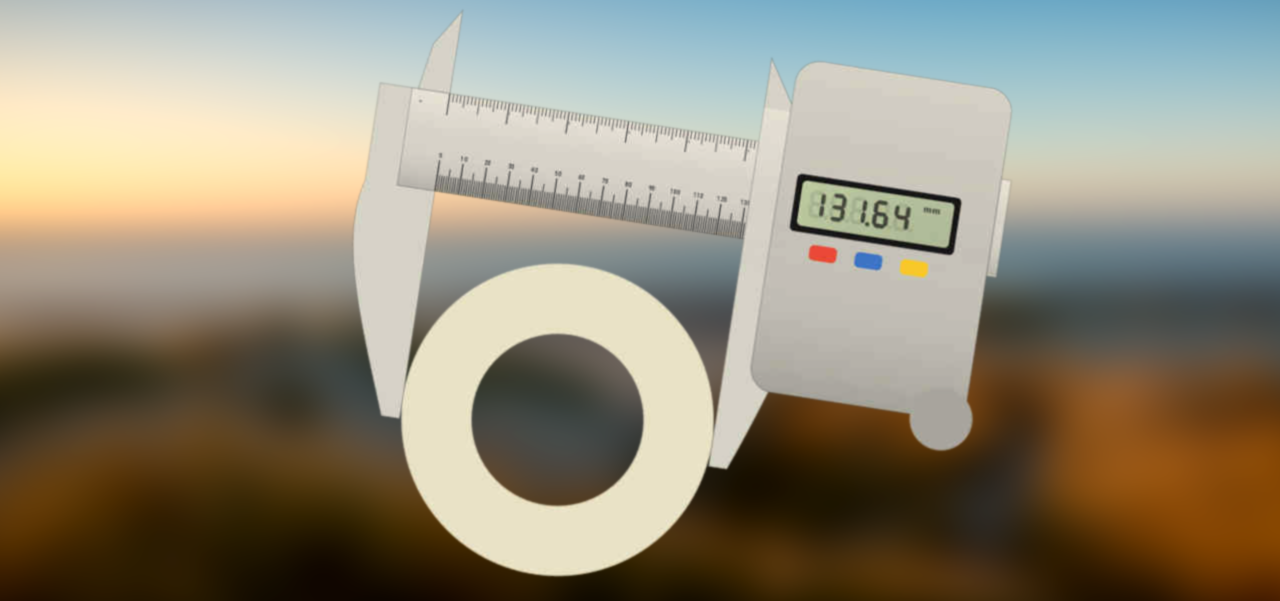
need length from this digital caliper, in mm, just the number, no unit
131.64
